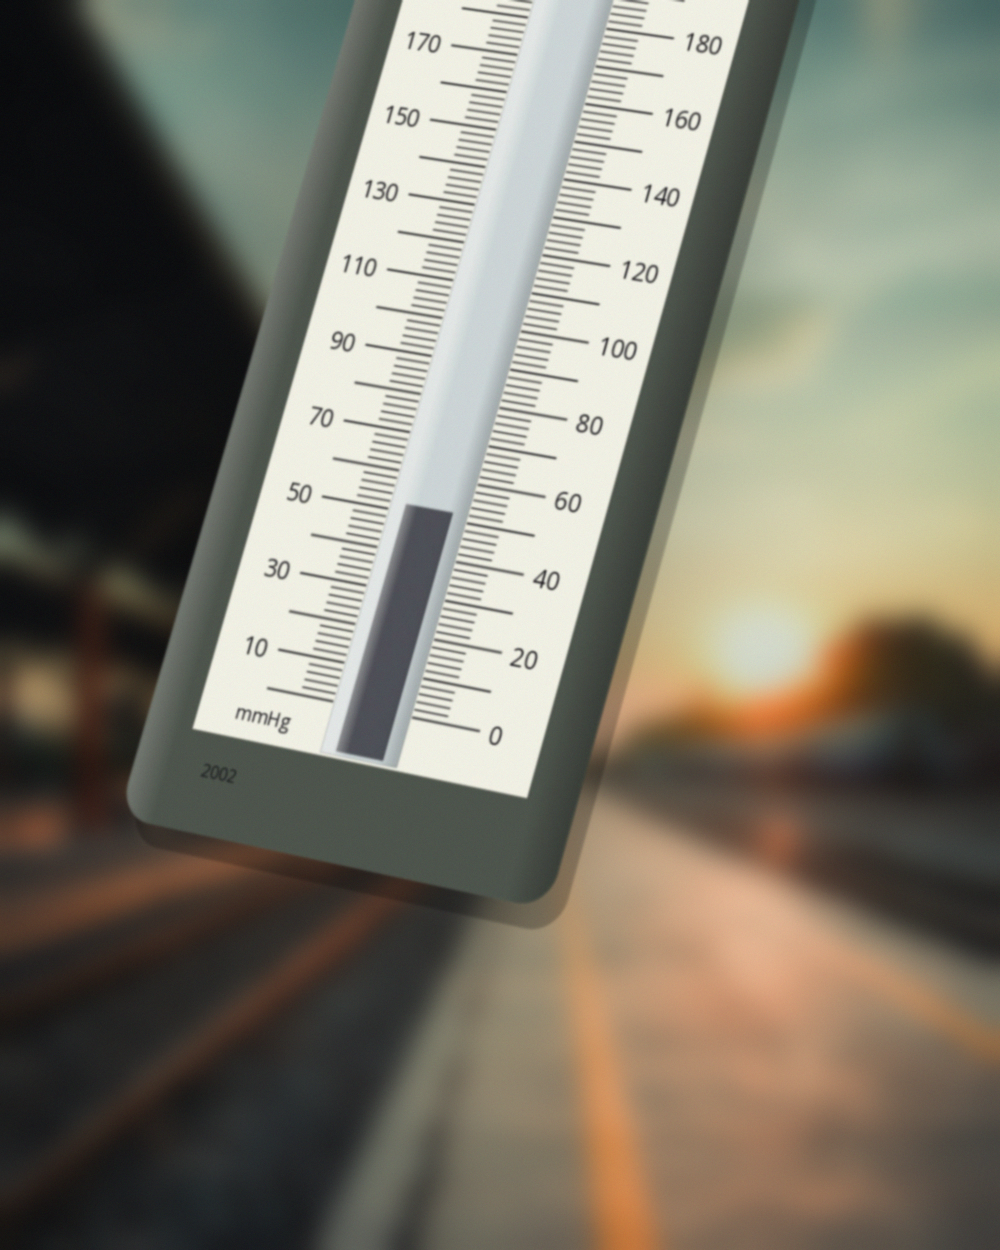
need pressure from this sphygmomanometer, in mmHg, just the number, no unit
52
